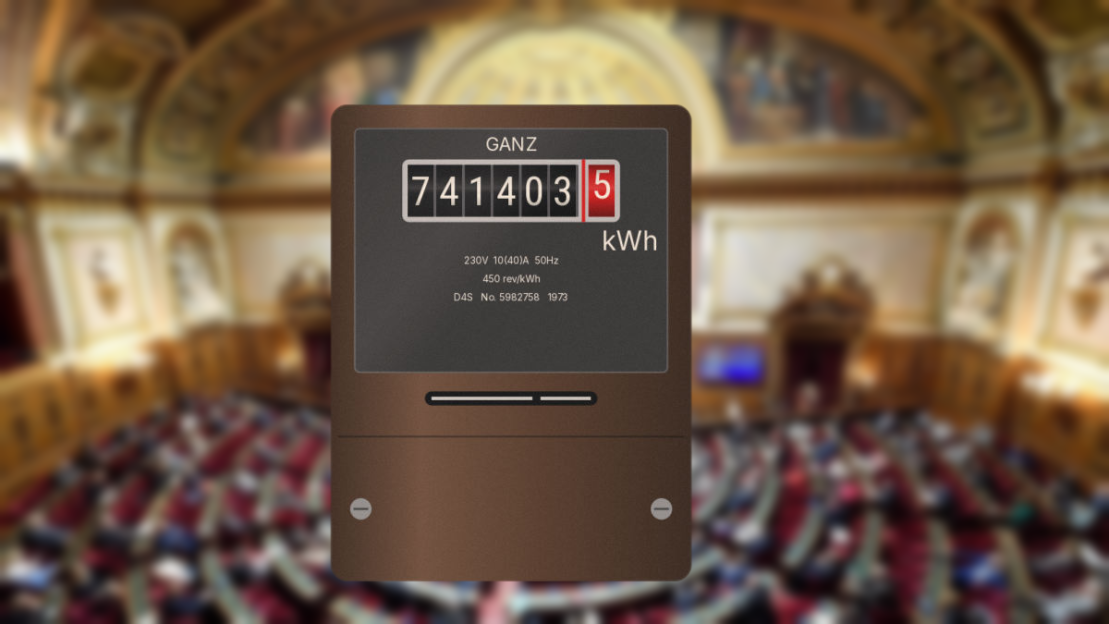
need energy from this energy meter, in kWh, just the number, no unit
741403.5
